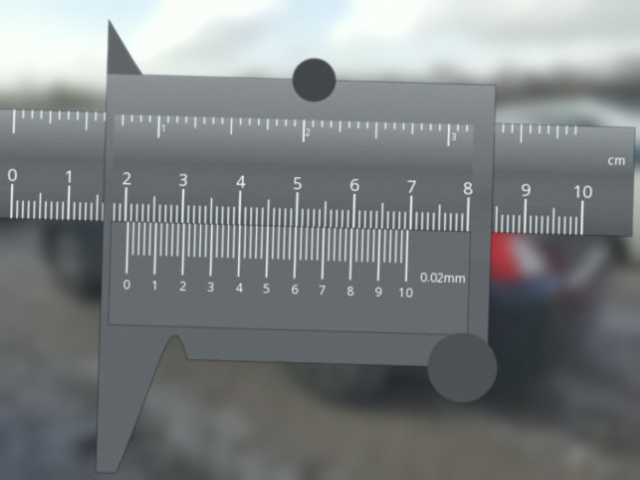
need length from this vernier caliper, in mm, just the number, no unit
20.5
